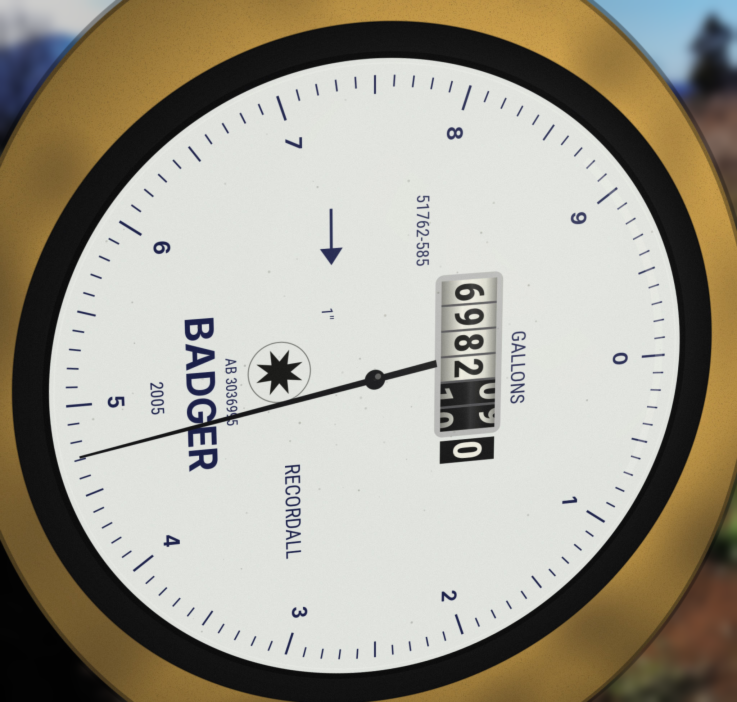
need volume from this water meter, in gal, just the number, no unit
6982094.7
